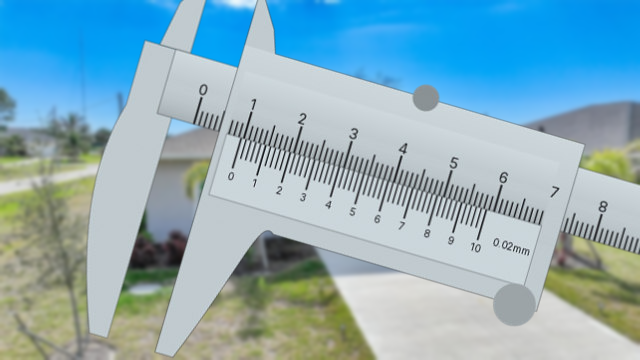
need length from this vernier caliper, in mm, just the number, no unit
9.5
